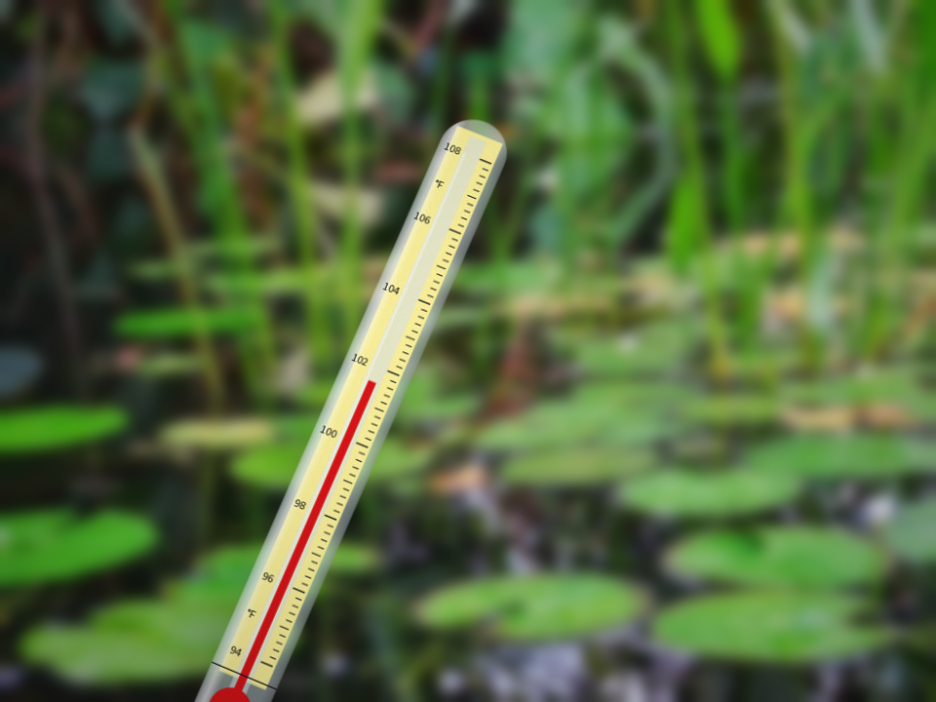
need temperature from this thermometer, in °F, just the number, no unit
101.6
